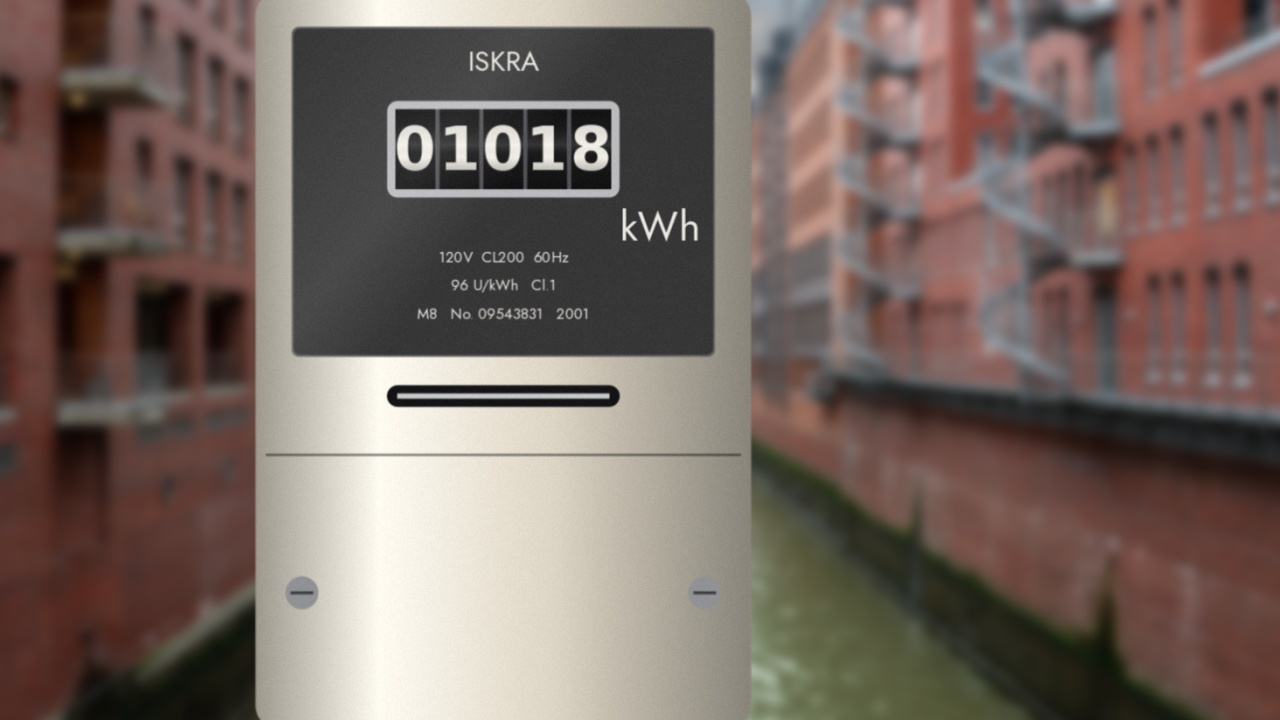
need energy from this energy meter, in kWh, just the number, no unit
1018
